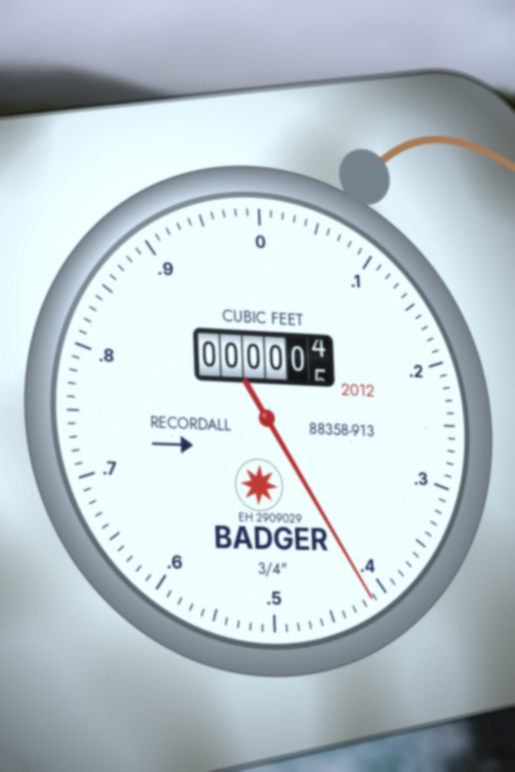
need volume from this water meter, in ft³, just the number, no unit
4.41
